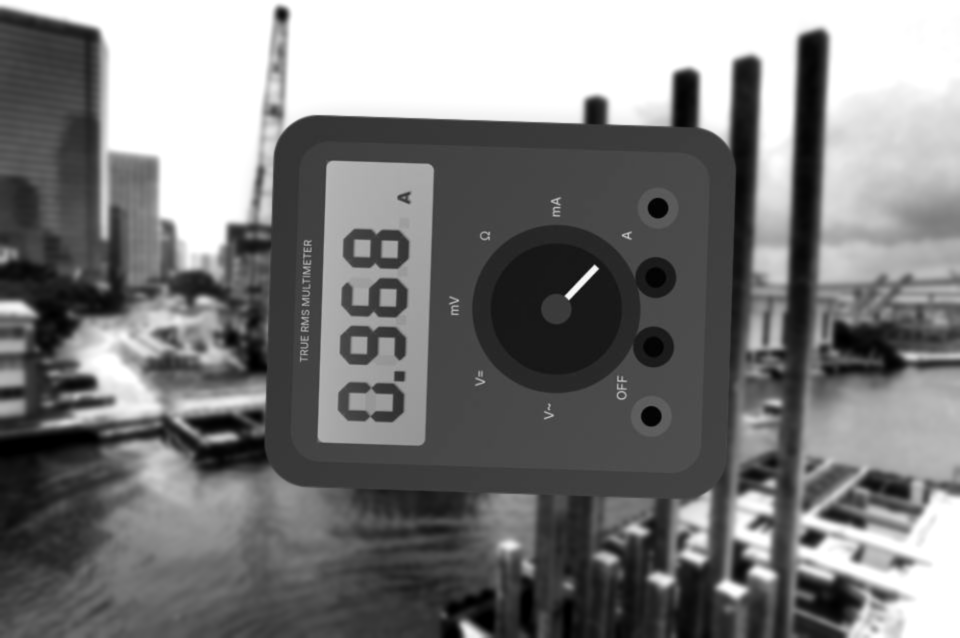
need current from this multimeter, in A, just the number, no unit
0.968
